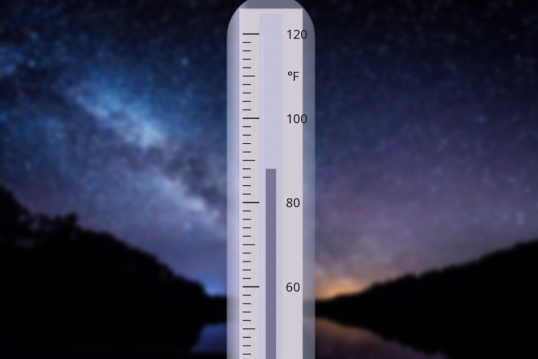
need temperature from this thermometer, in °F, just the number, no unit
88
